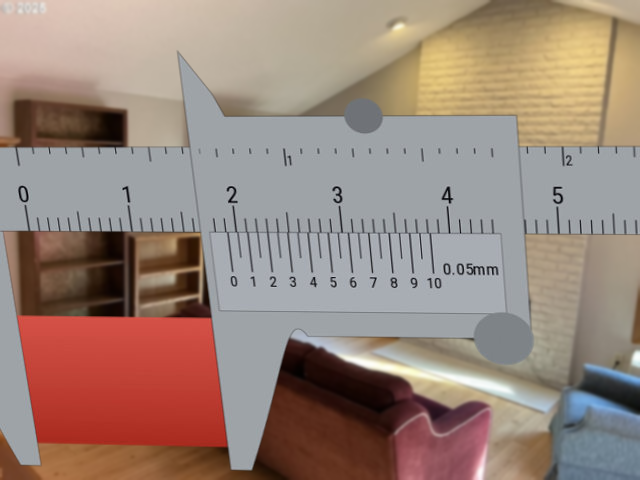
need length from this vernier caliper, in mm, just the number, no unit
19.2
